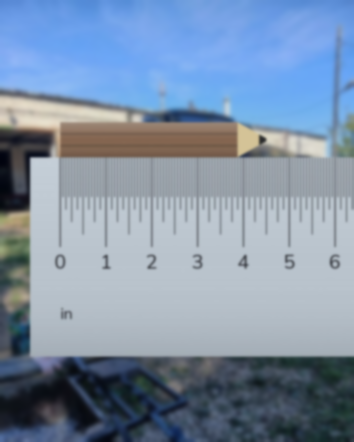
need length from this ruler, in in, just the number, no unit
4.5
